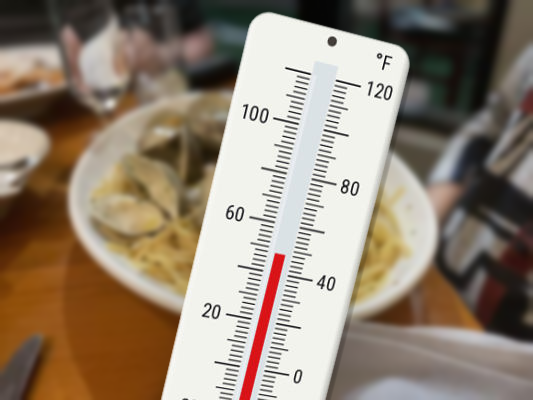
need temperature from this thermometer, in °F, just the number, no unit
48
